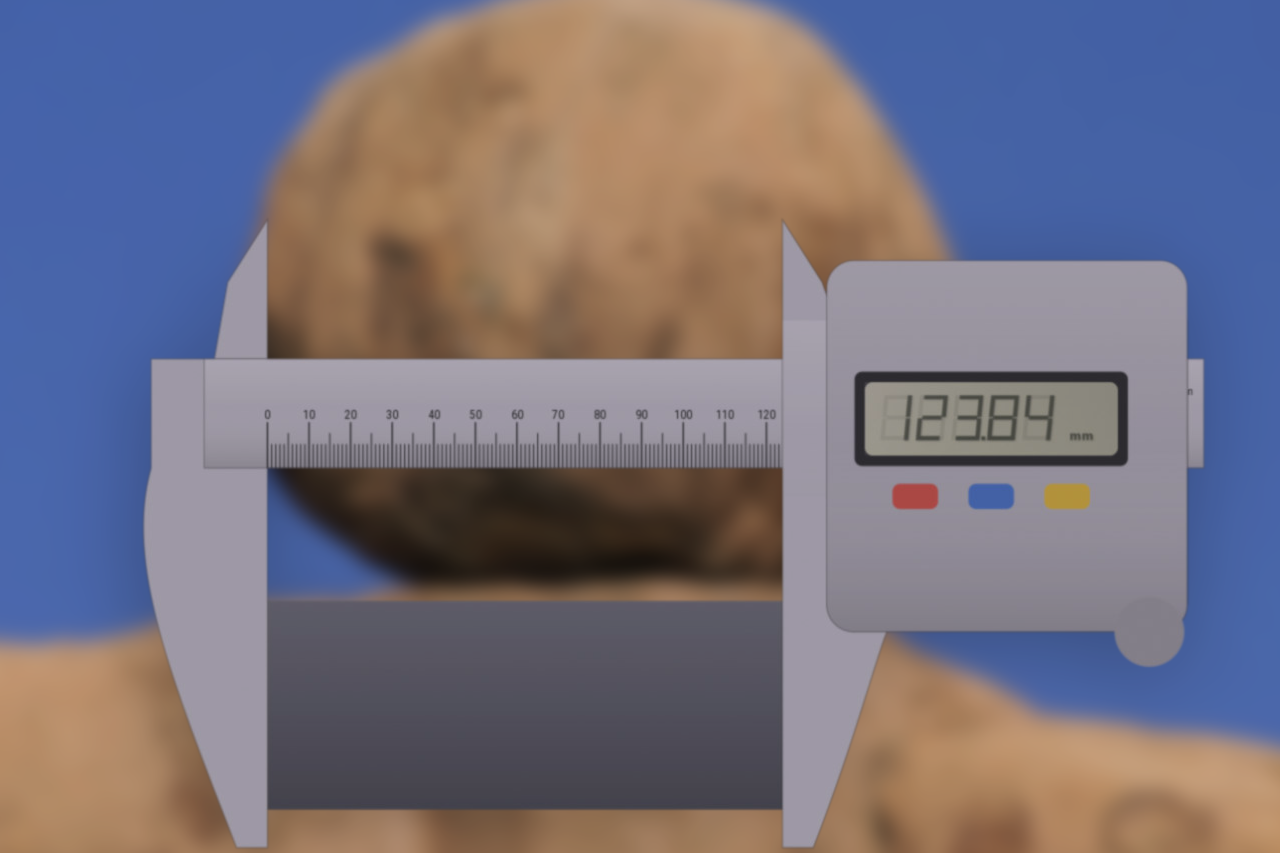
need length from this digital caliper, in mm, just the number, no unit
123.84
